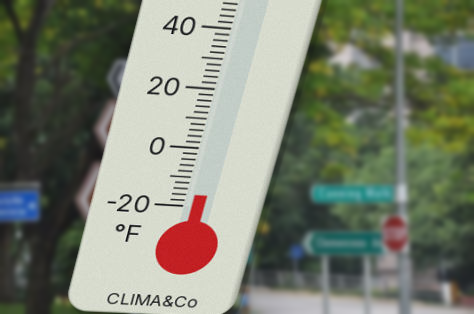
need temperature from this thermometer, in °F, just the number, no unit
-16
